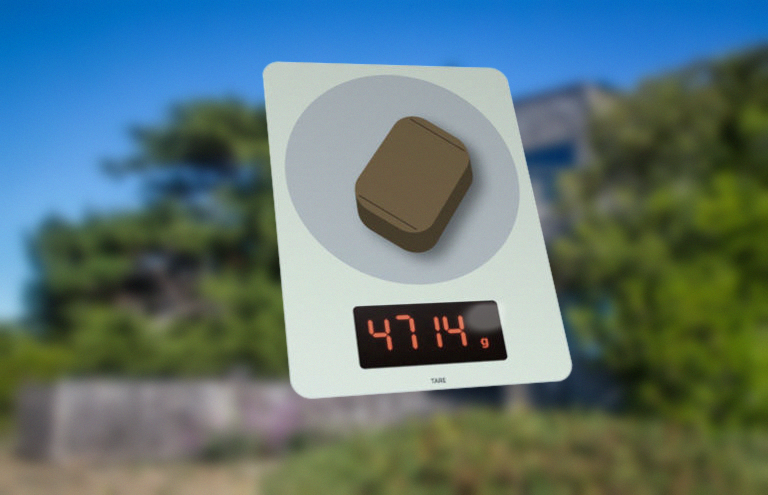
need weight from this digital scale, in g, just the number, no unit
4714
